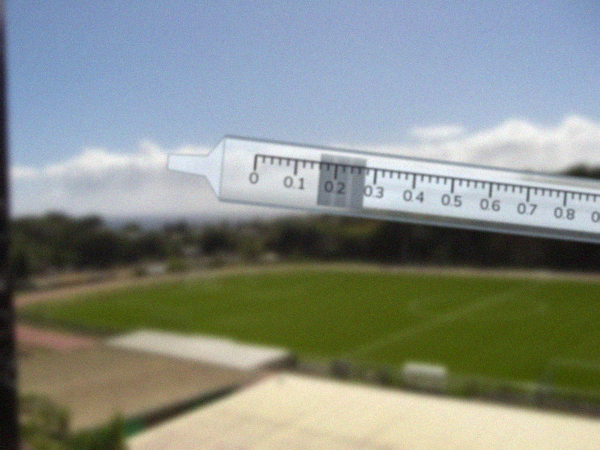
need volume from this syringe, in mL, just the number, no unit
0.16
